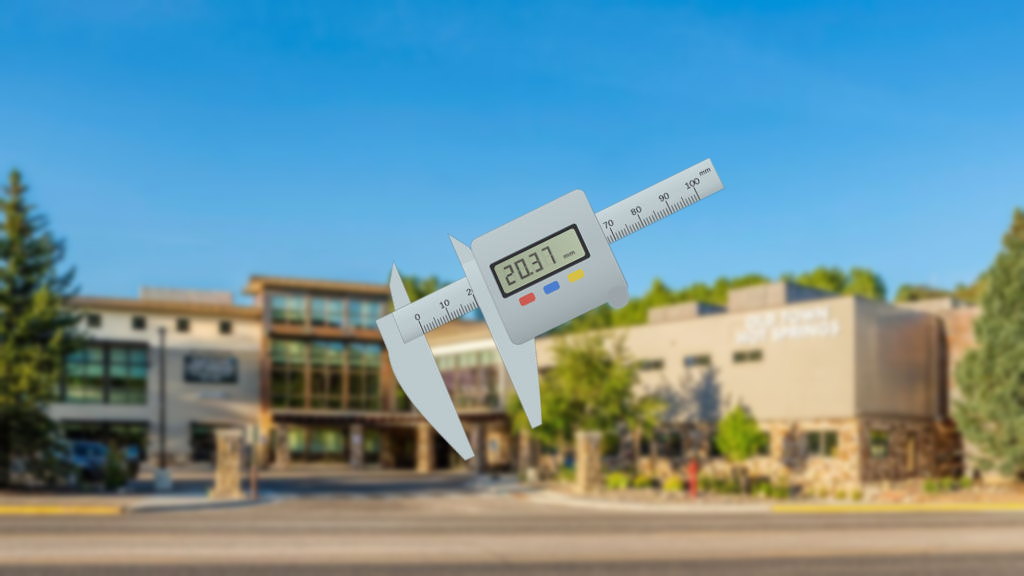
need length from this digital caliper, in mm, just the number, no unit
20.37
